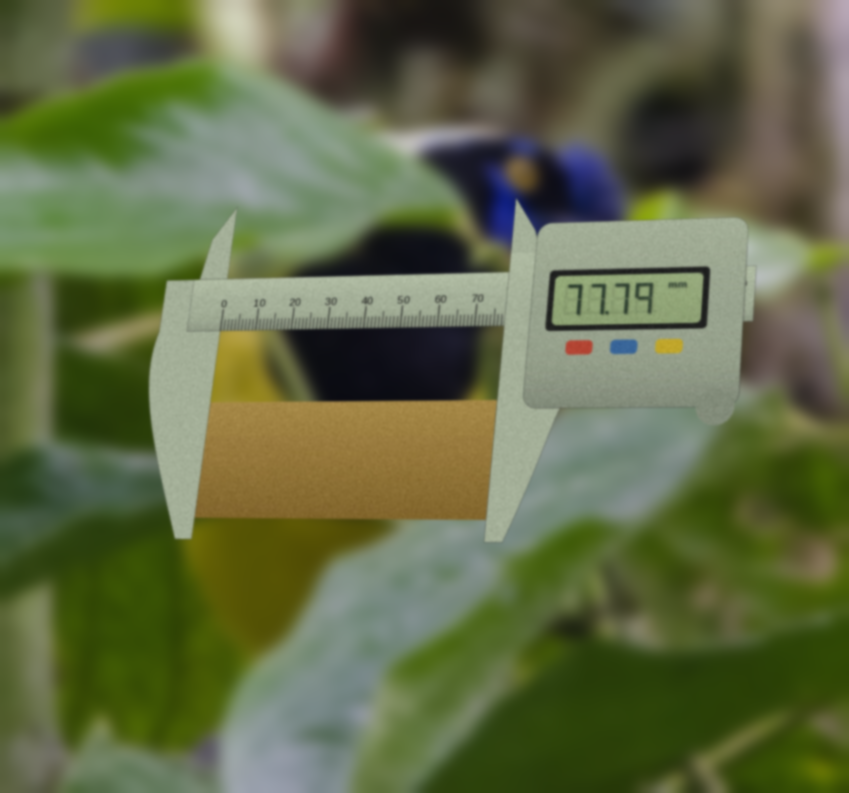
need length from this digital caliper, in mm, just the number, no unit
77.79
